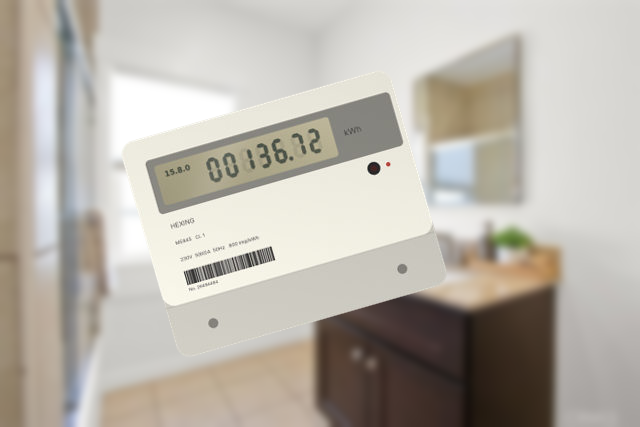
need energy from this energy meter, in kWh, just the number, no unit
136.72
